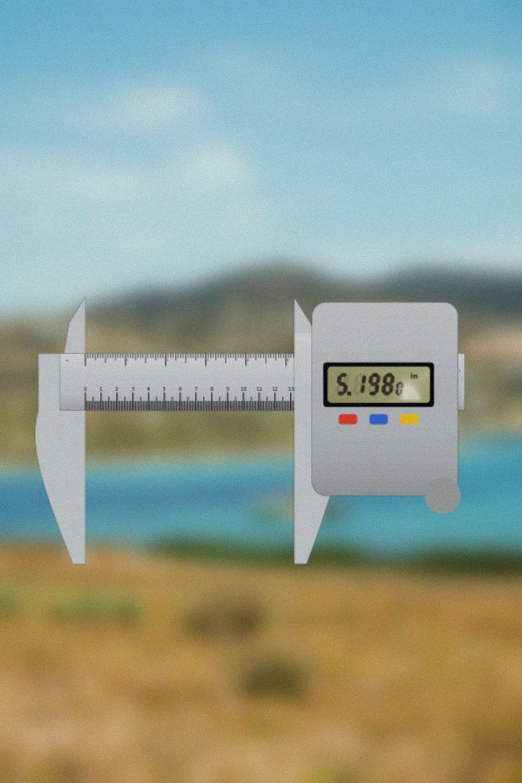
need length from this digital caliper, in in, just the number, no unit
5.1980
